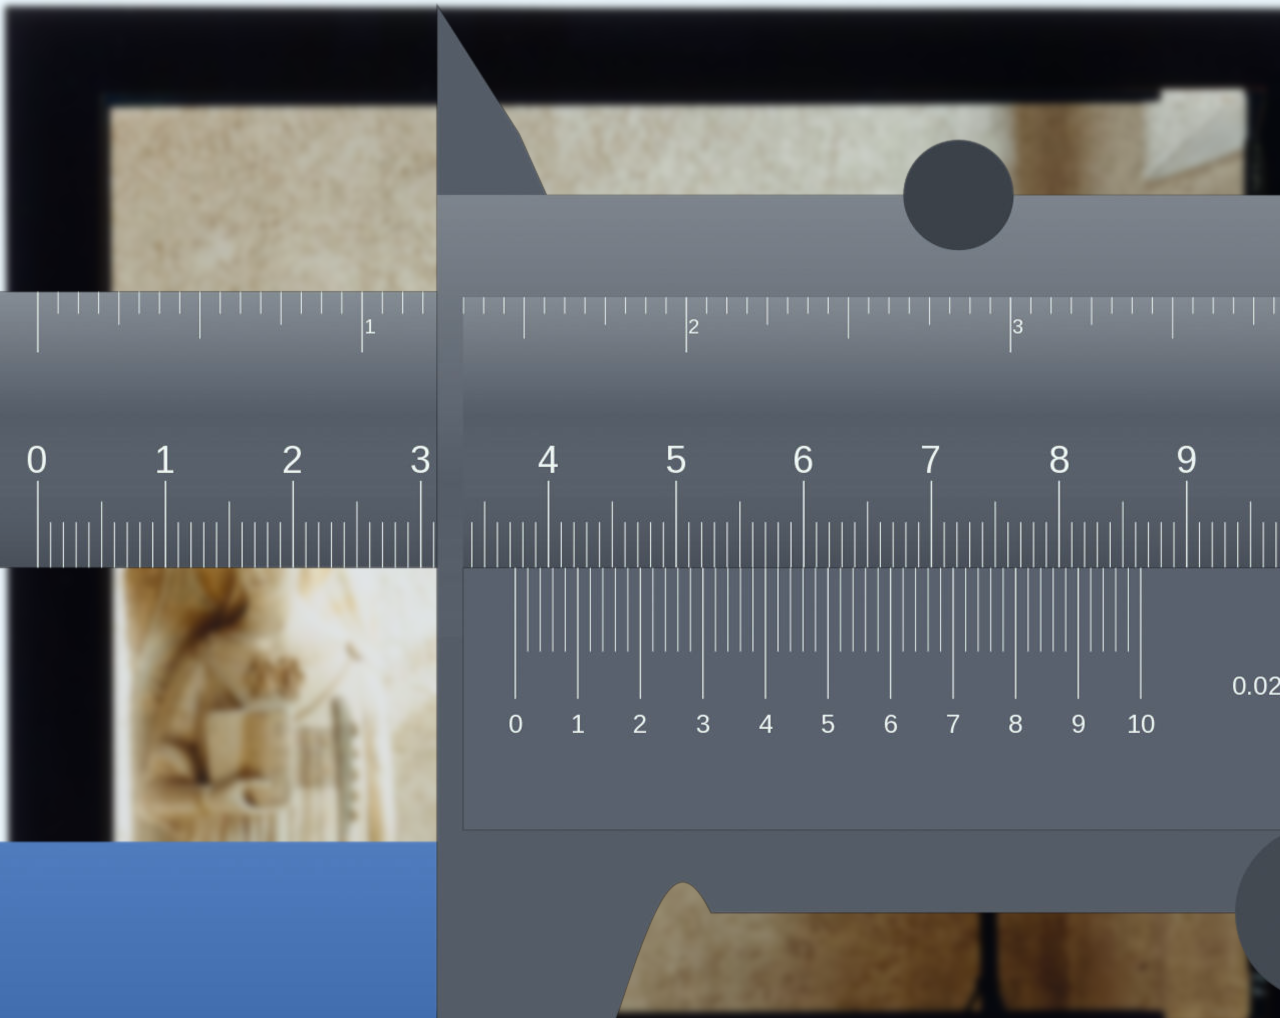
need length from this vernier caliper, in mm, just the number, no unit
37.4
